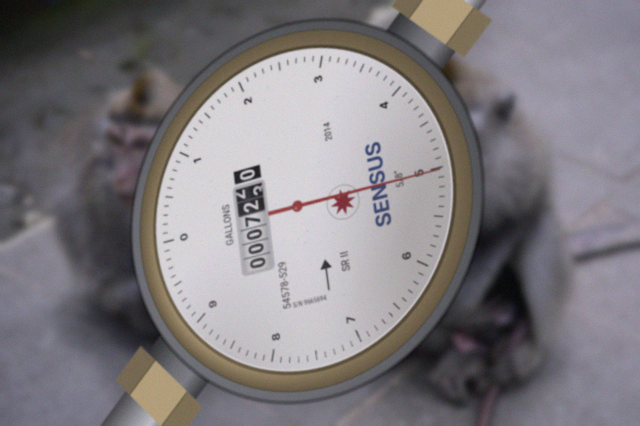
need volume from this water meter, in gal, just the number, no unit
7225.0
